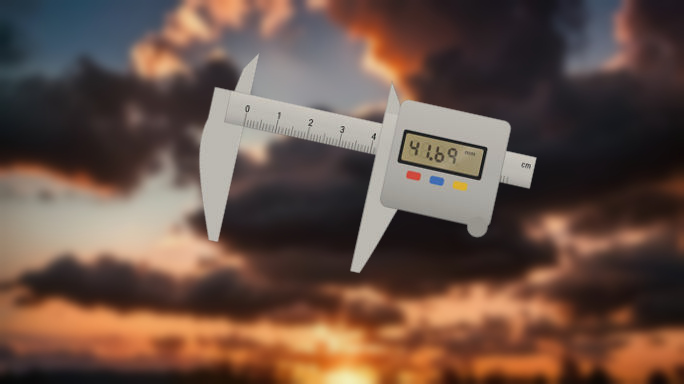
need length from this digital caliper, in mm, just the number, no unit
41.69
